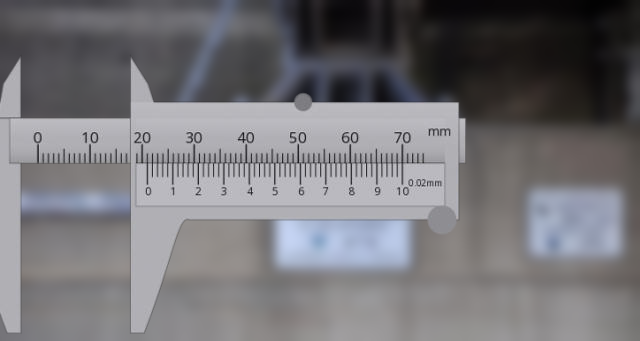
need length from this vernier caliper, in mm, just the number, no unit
21.0
